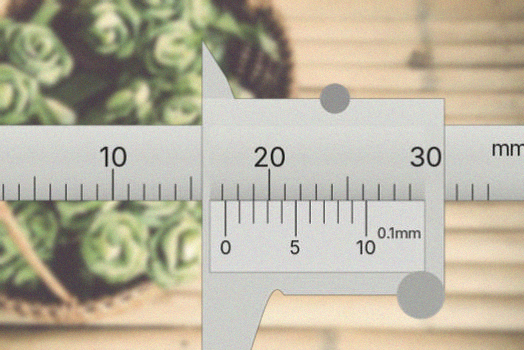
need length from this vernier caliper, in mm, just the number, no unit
17.2
